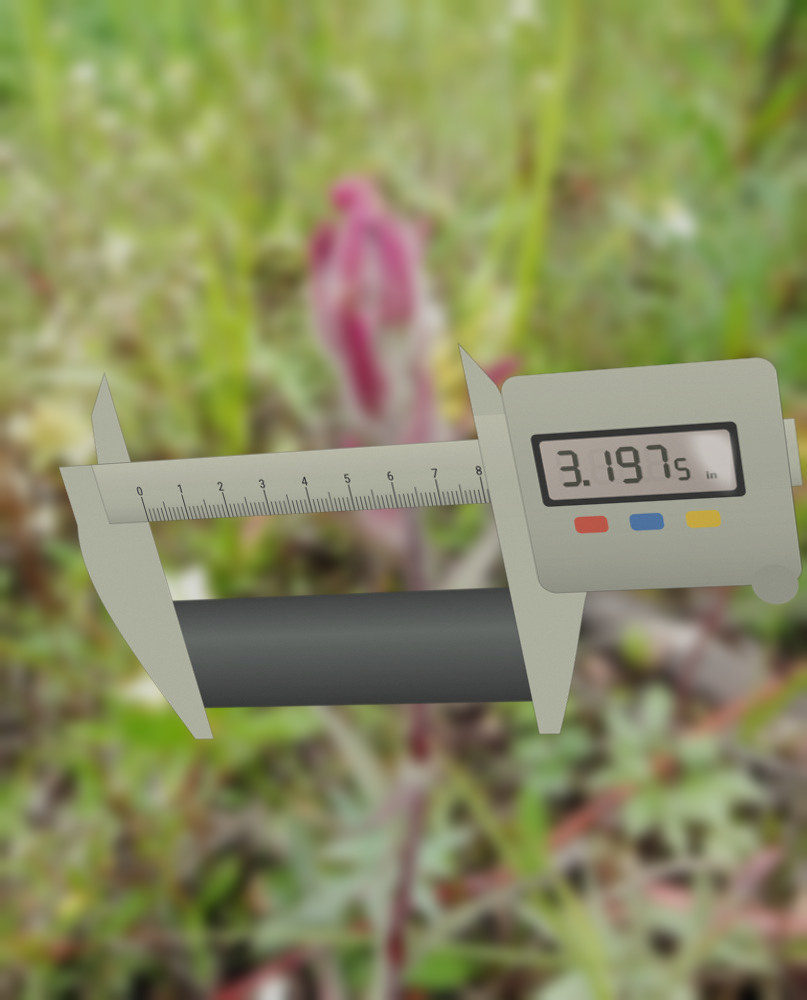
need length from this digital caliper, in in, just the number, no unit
3.1975
